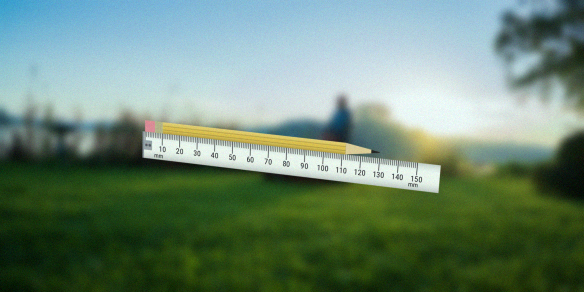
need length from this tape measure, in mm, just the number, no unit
130
